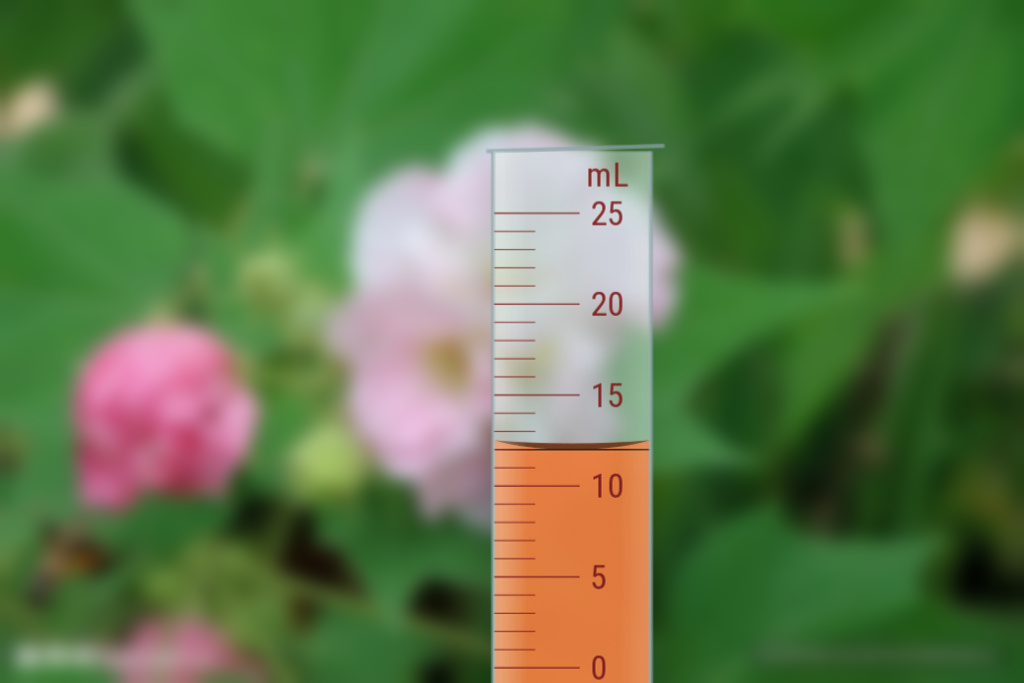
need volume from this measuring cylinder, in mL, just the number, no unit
12
